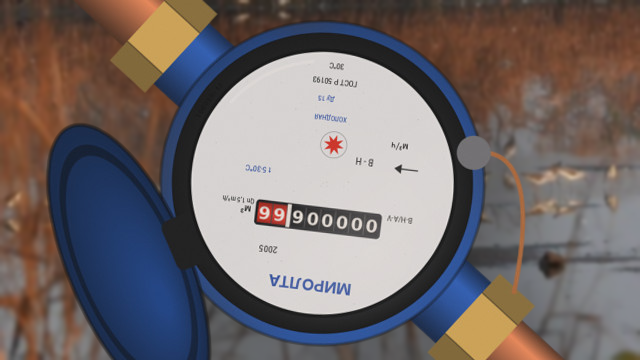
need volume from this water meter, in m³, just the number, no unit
6.66
